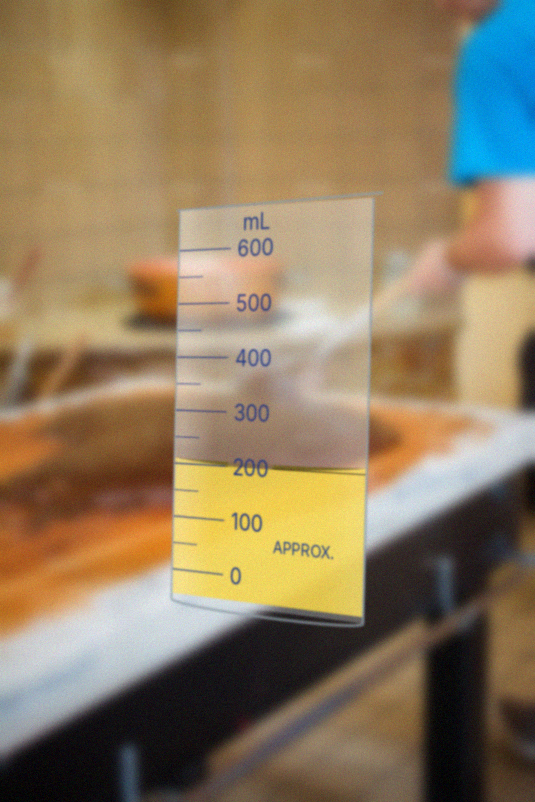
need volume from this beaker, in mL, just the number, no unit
200
